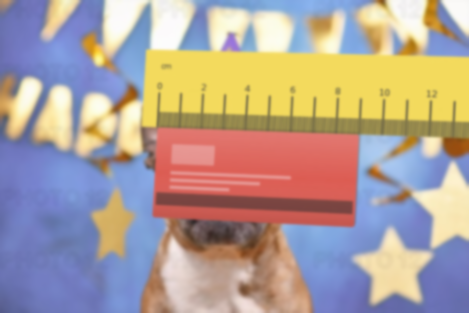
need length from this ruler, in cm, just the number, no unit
9
